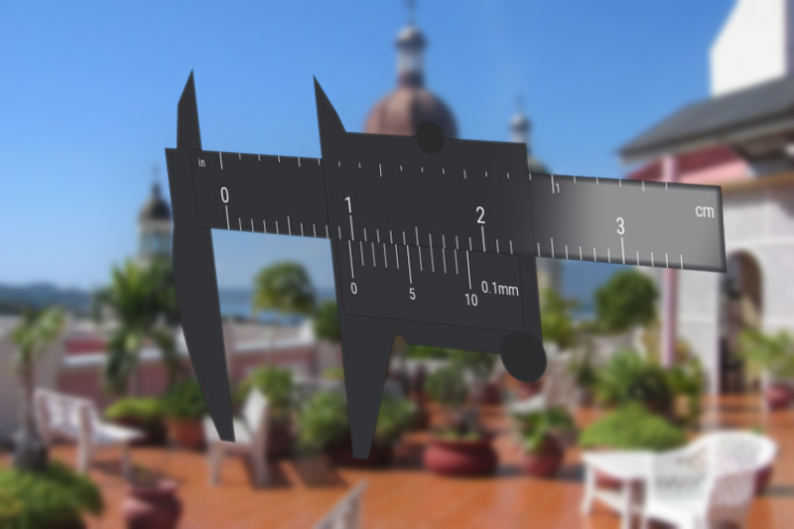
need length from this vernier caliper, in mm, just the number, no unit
9.7
